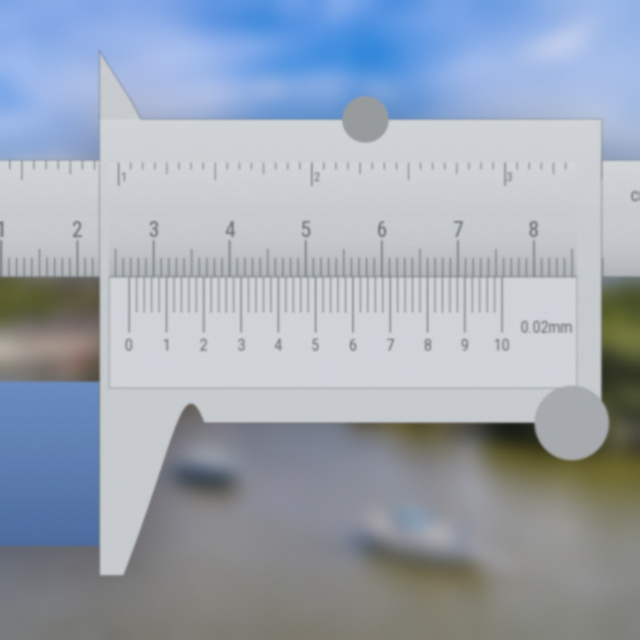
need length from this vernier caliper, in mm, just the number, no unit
26.8
